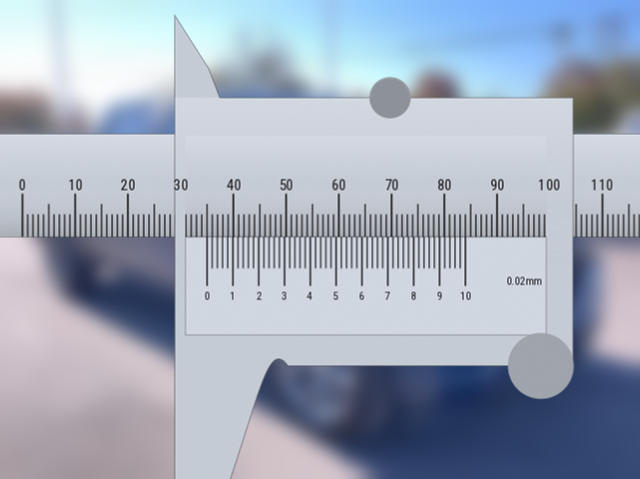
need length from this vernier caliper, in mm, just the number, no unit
35.0
